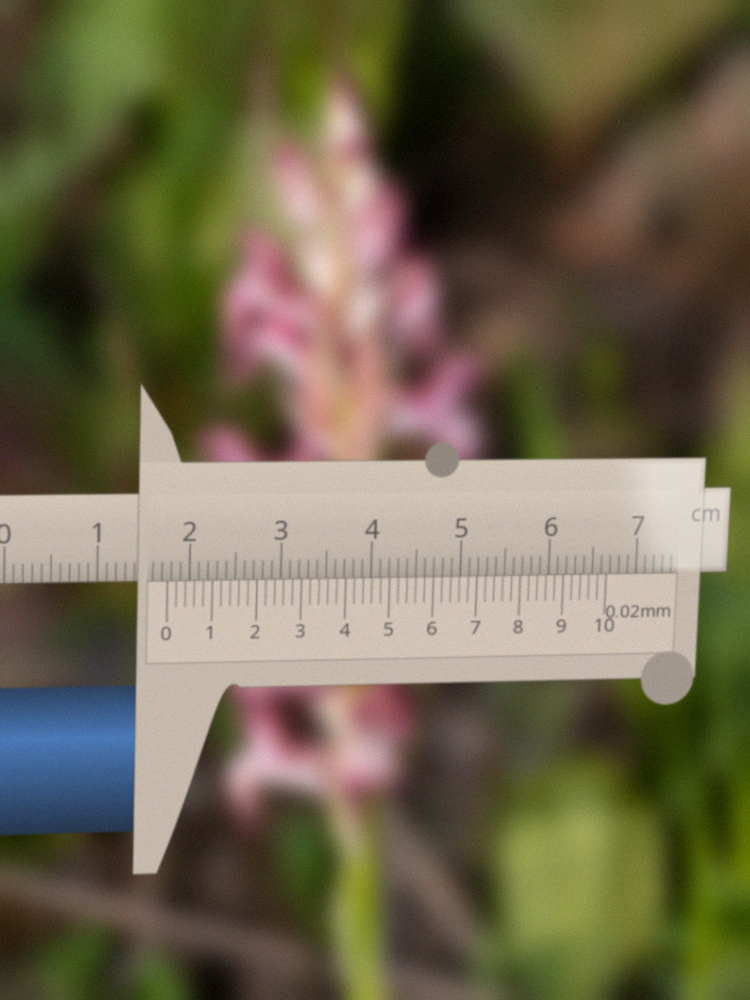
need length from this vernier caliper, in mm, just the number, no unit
17.6
